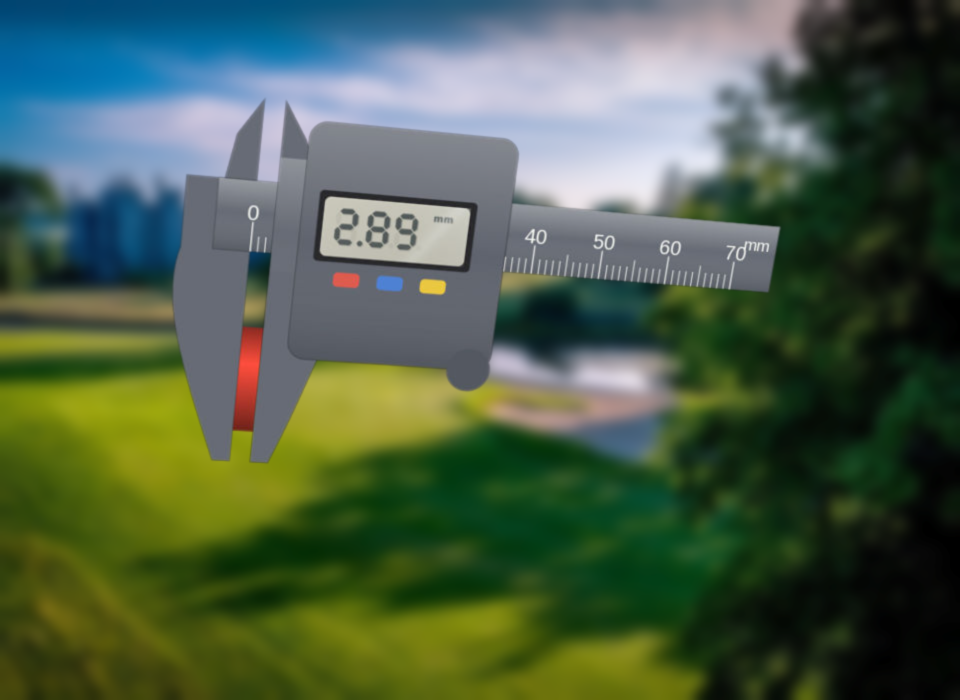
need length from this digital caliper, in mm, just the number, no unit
2.89
